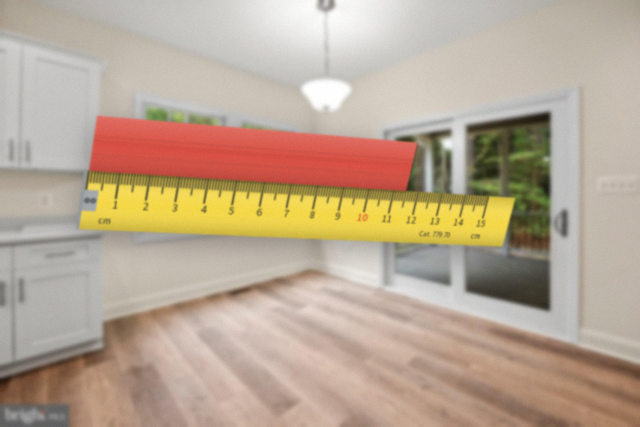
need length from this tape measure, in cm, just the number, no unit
11.5
